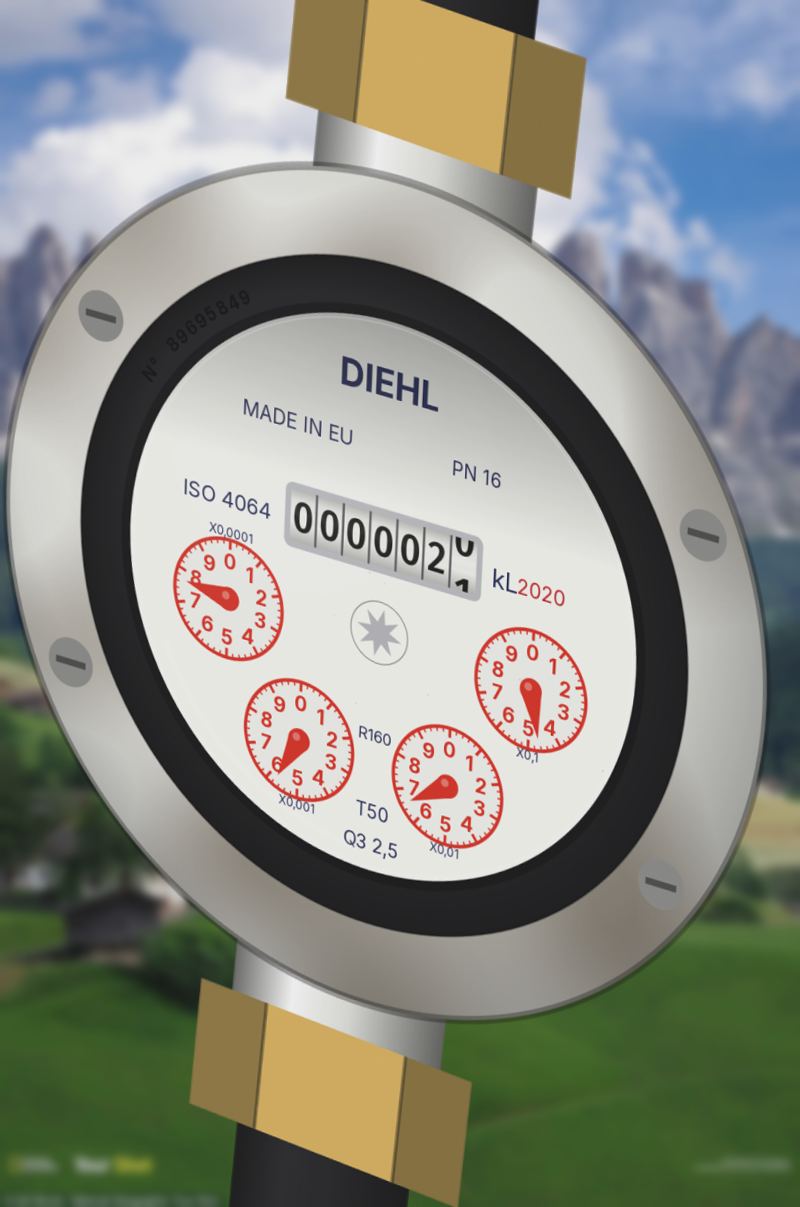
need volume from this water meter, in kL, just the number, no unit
20.4657
